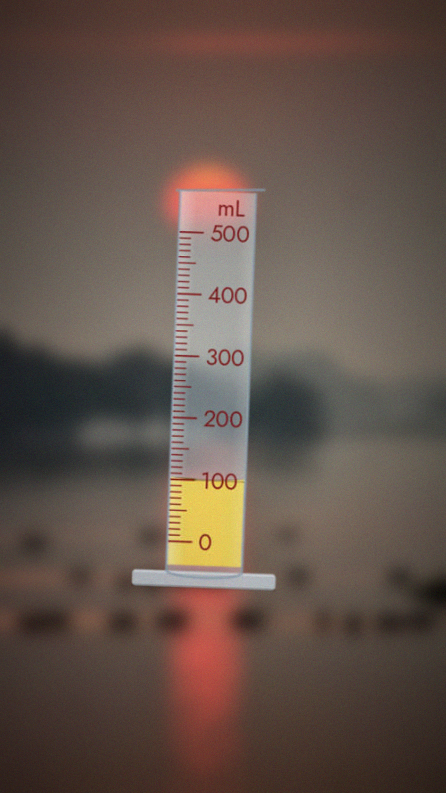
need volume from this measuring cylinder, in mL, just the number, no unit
100
